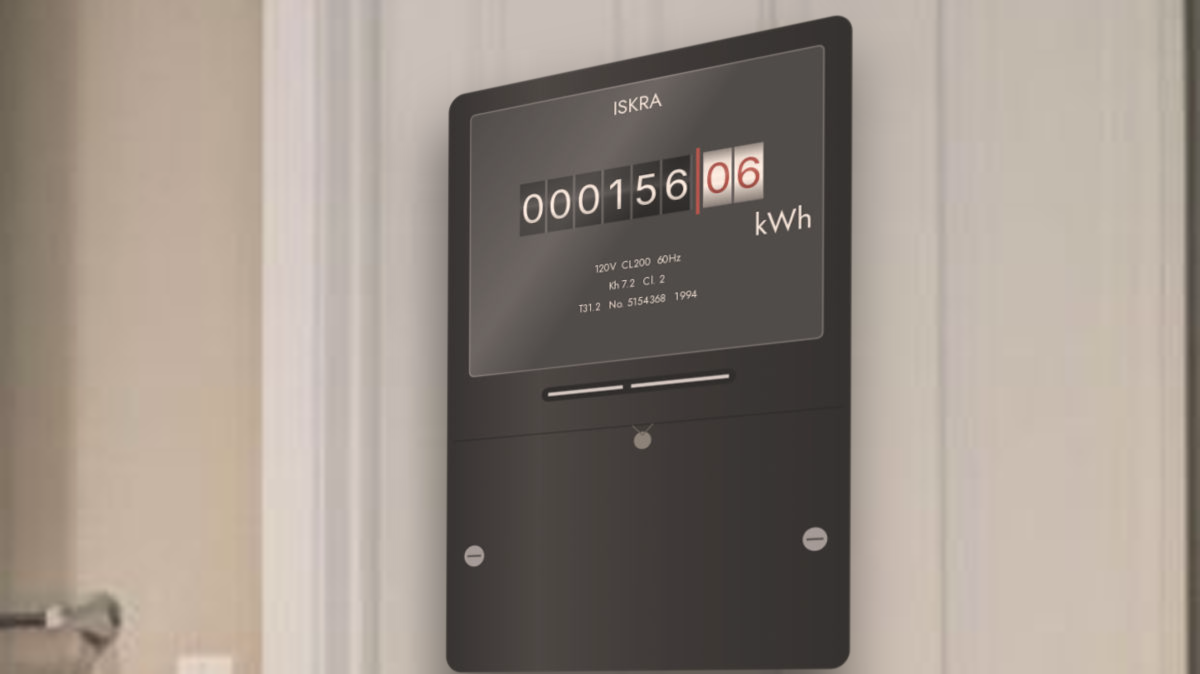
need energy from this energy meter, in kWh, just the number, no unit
156.06
